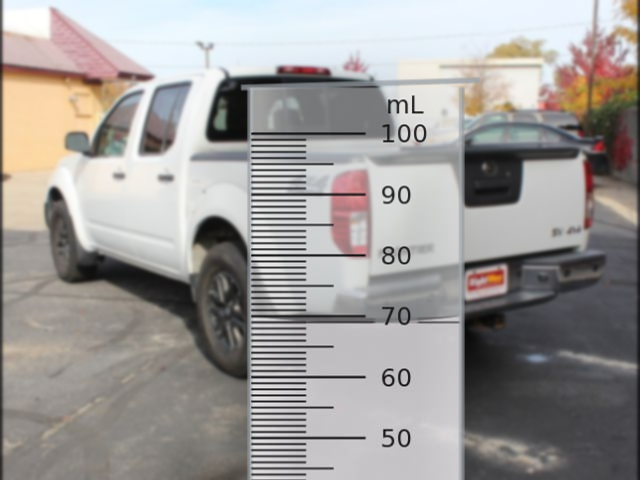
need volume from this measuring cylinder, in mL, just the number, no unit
69
